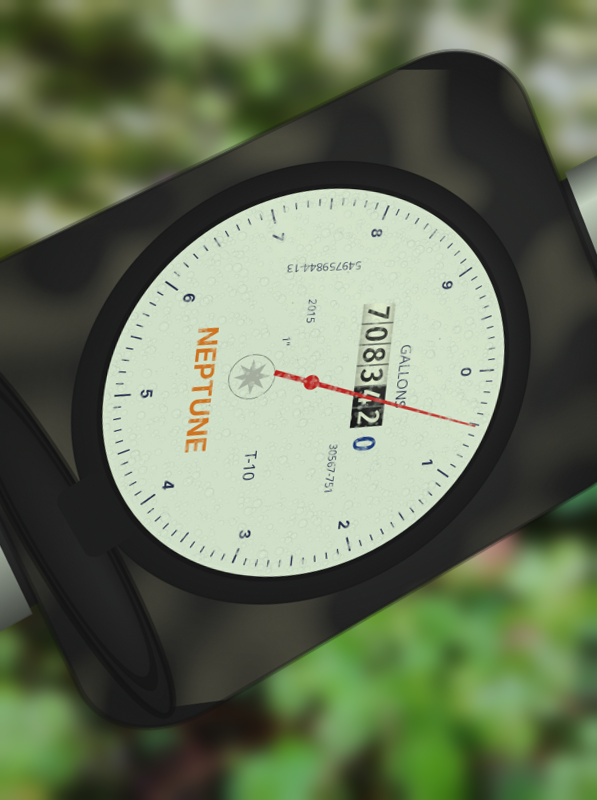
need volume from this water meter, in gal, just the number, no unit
7083420.5
